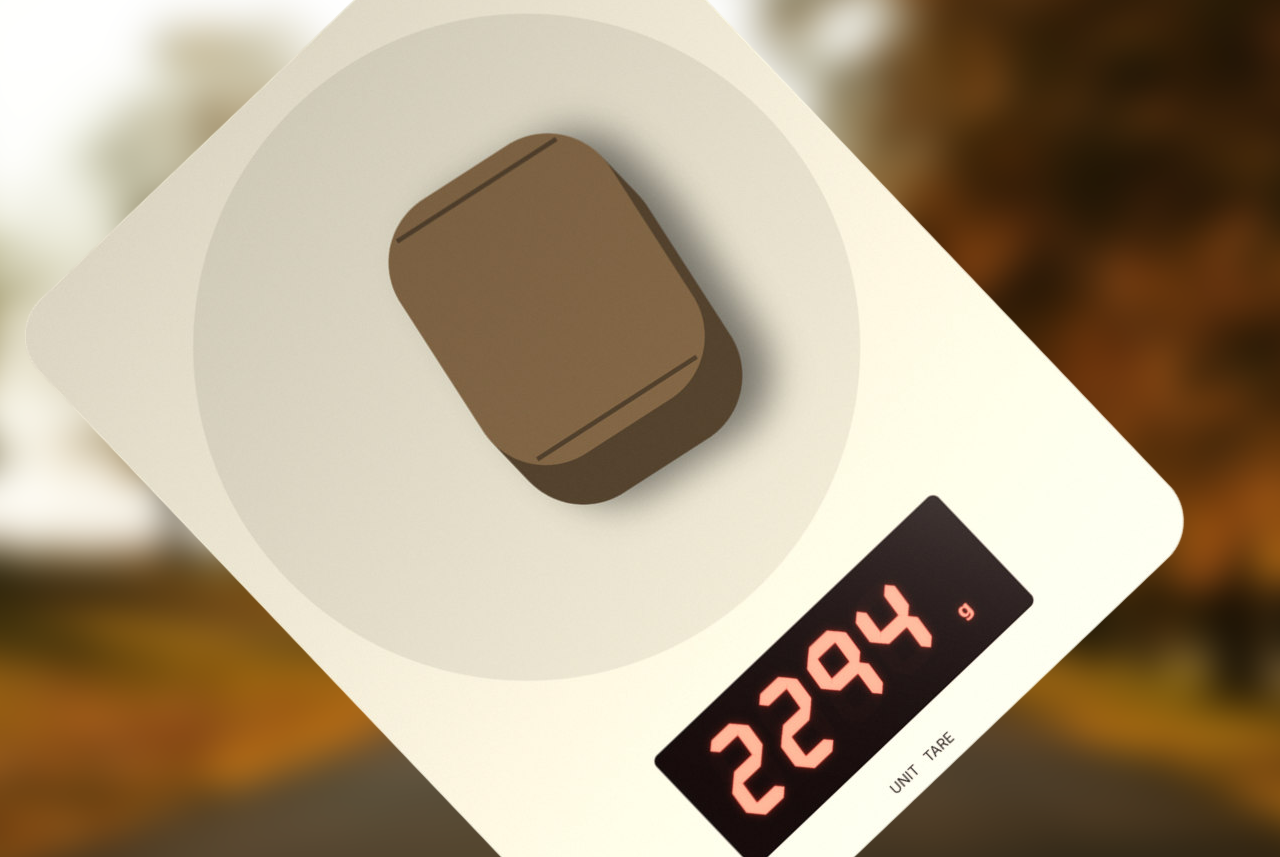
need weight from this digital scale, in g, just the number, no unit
2294
